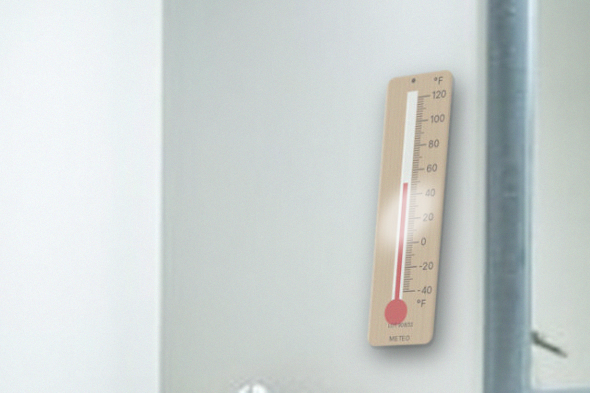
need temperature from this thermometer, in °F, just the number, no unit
50
